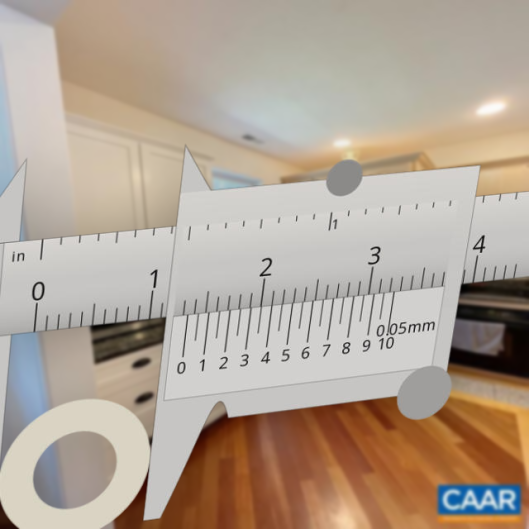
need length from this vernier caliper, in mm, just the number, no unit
13.4
